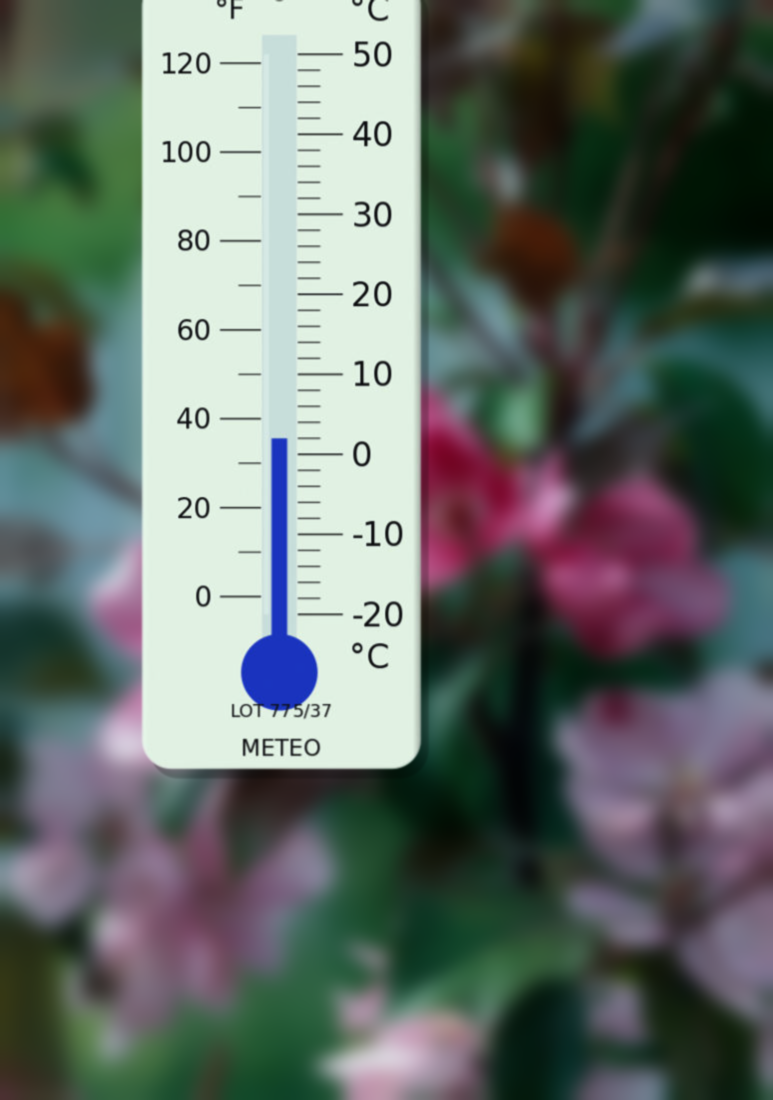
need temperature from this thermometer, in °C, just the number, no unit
2
